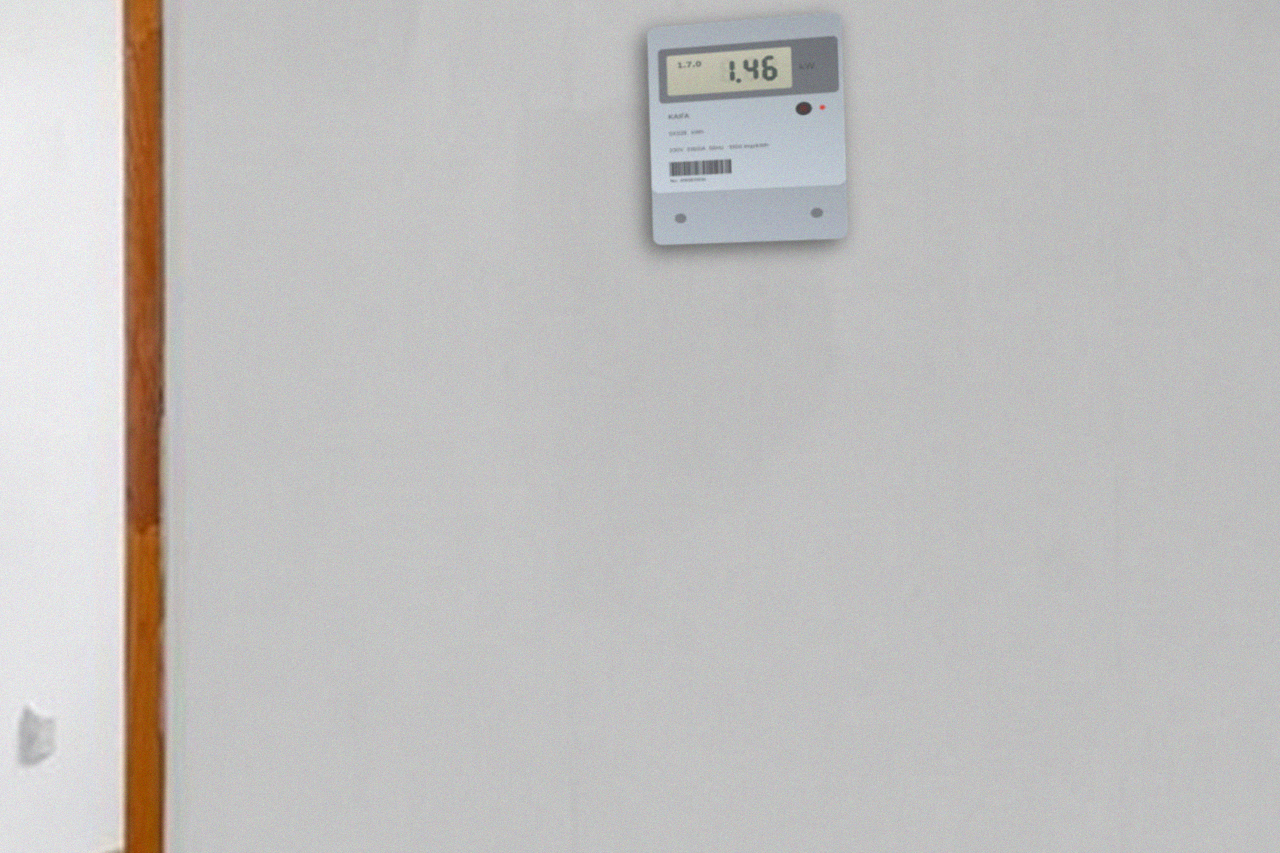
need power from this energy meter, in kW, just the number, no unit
1.46
